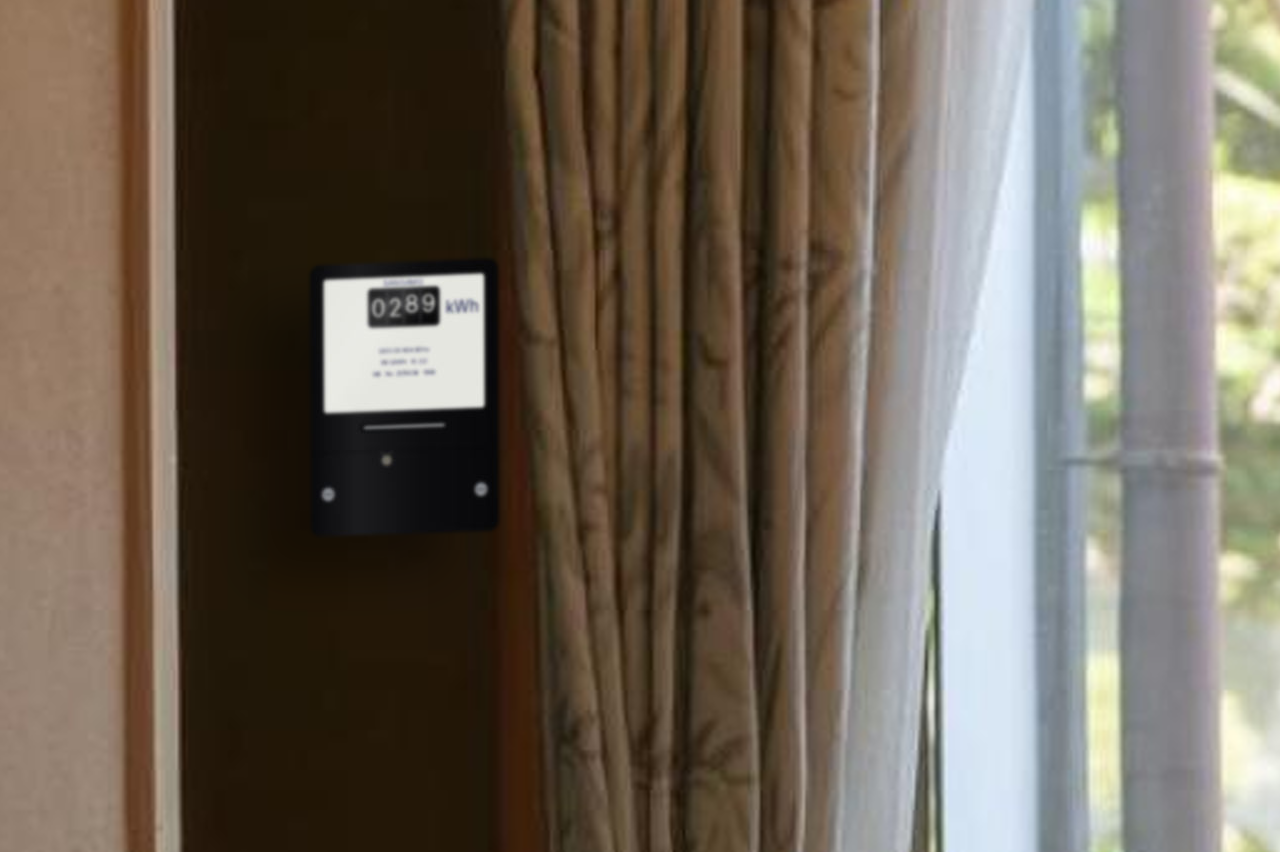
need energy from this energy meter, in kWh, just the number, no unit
289
